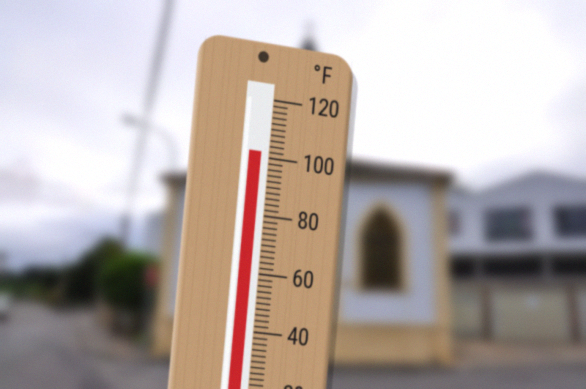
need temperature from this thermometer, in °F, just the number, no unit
102
